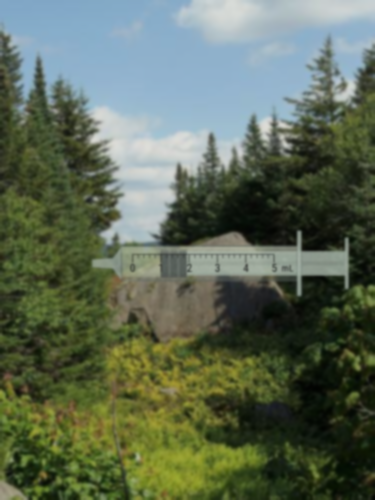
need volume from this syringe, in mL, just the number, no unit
1
